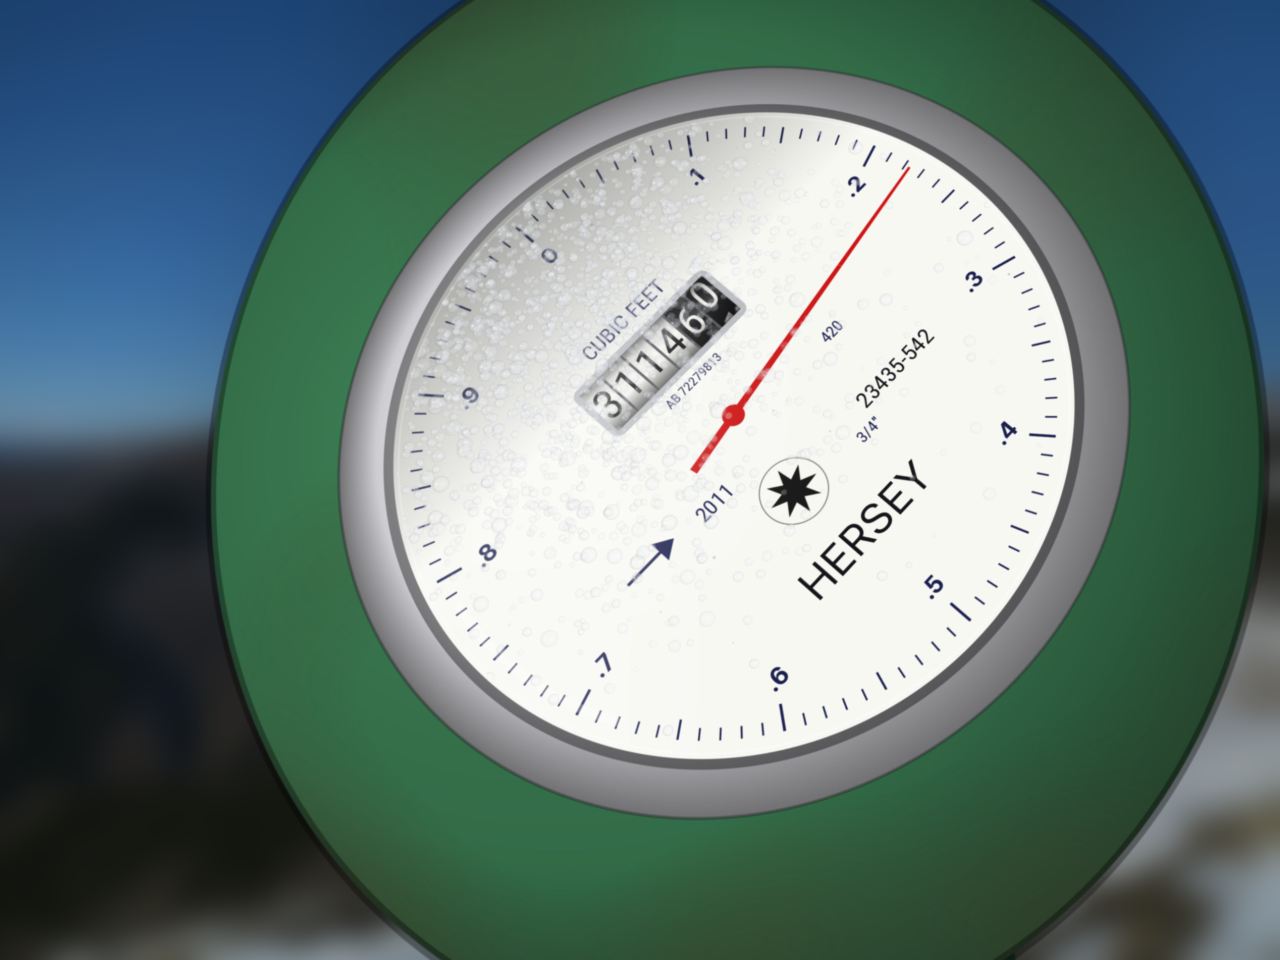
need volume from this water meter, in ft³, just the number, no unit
311460.22
